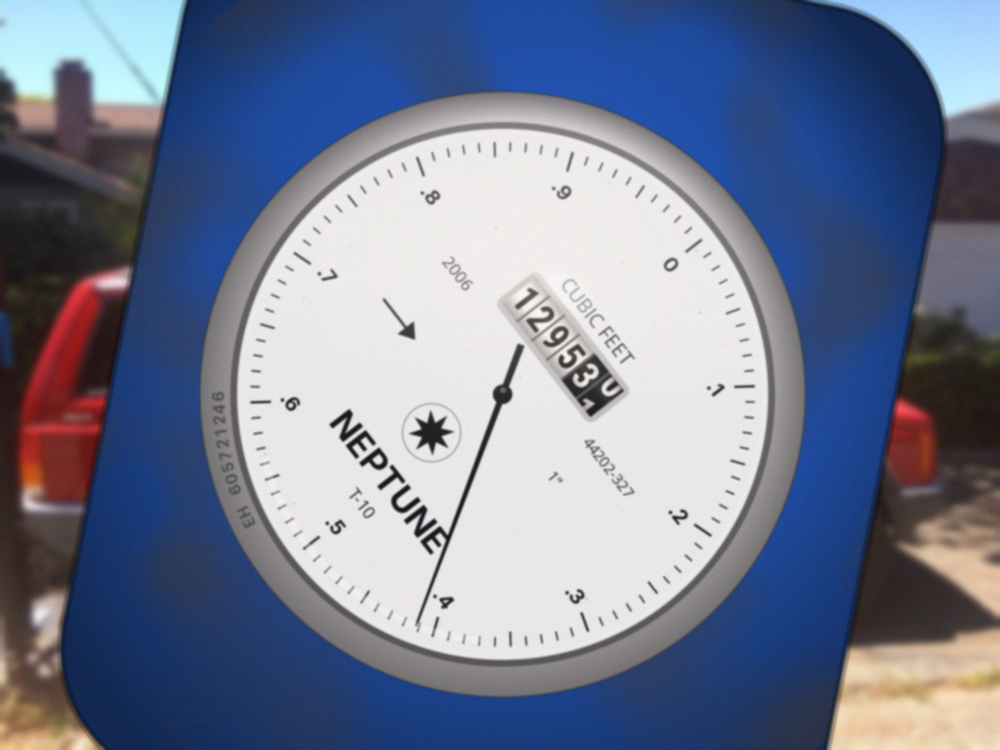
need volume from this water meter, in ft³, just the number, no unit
129530.41
